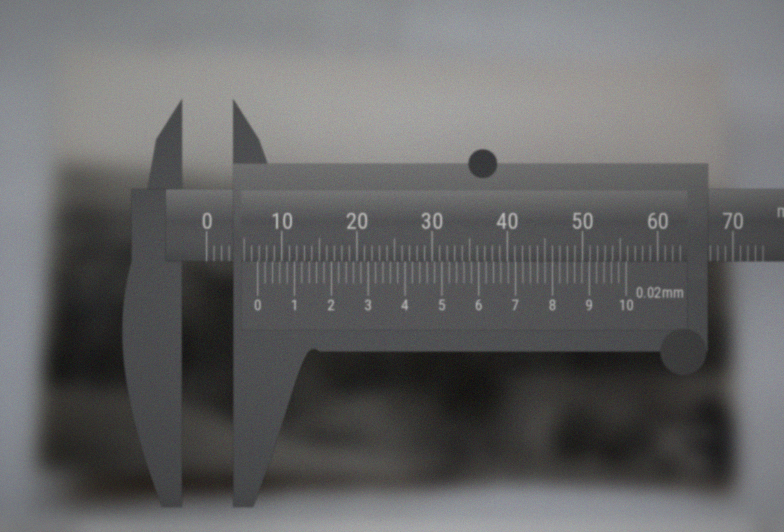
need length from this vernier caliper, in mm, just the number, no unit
6.8
